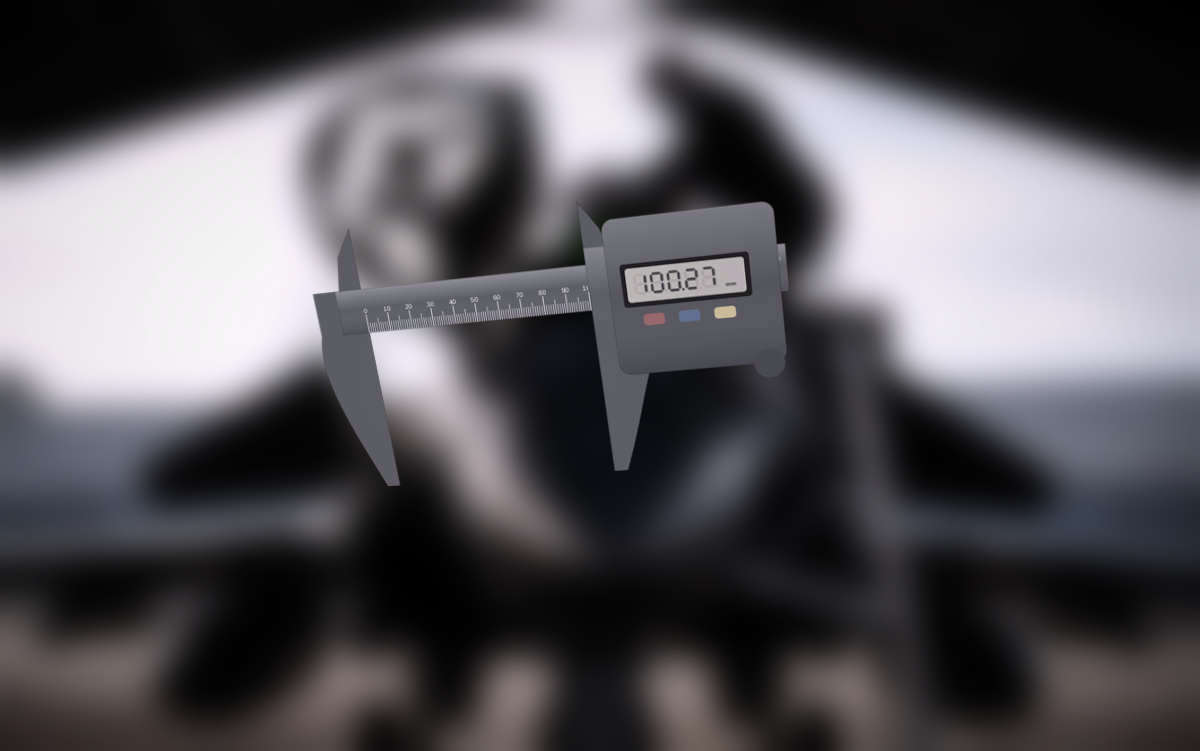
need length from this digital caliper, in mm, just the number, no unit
100.27
